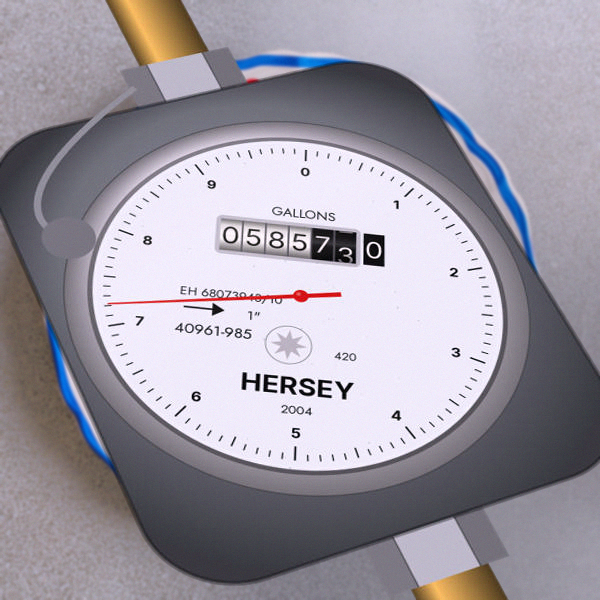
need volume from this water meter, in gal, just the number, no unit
585727.2
